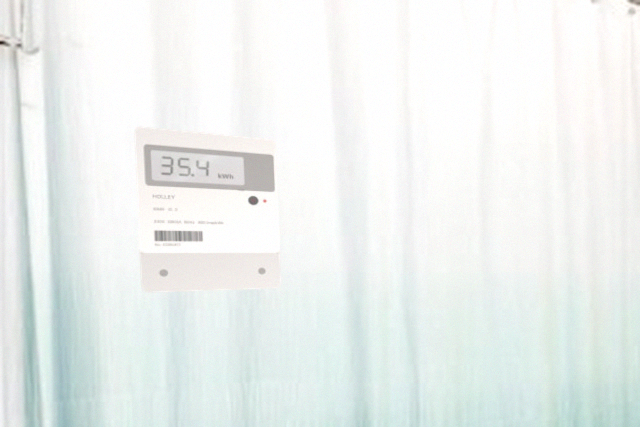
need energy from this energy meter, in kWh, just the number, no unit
35.4
